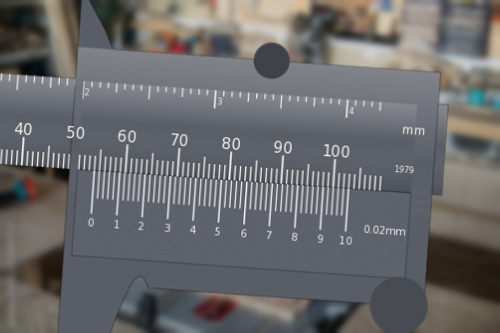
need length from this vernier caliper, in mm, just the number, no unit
54.0
